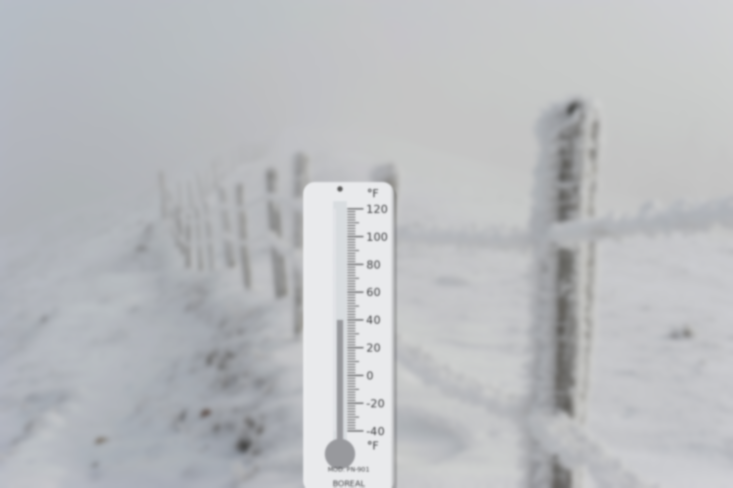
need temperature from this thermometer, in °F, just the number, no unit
40
